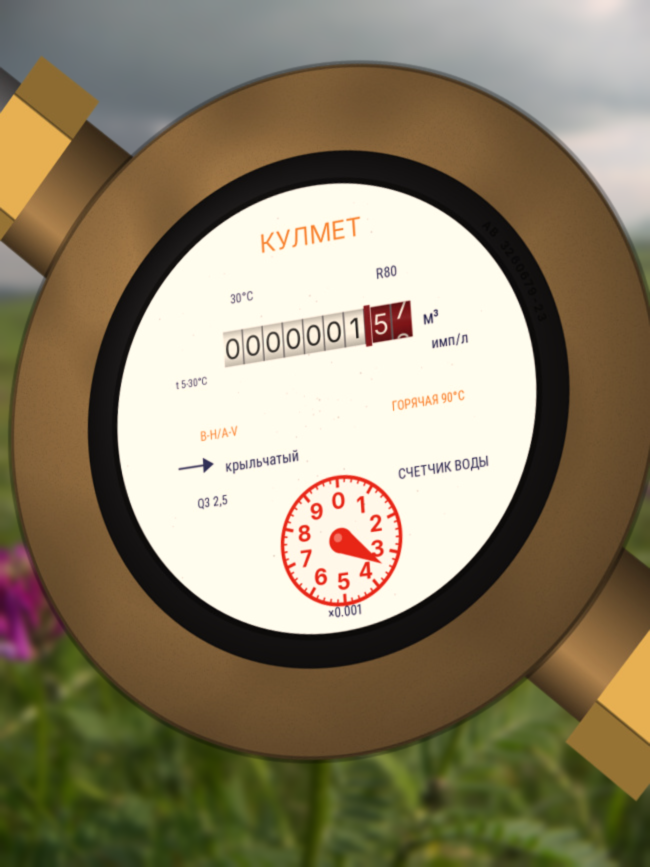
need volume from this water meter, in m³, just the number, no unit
1.573
